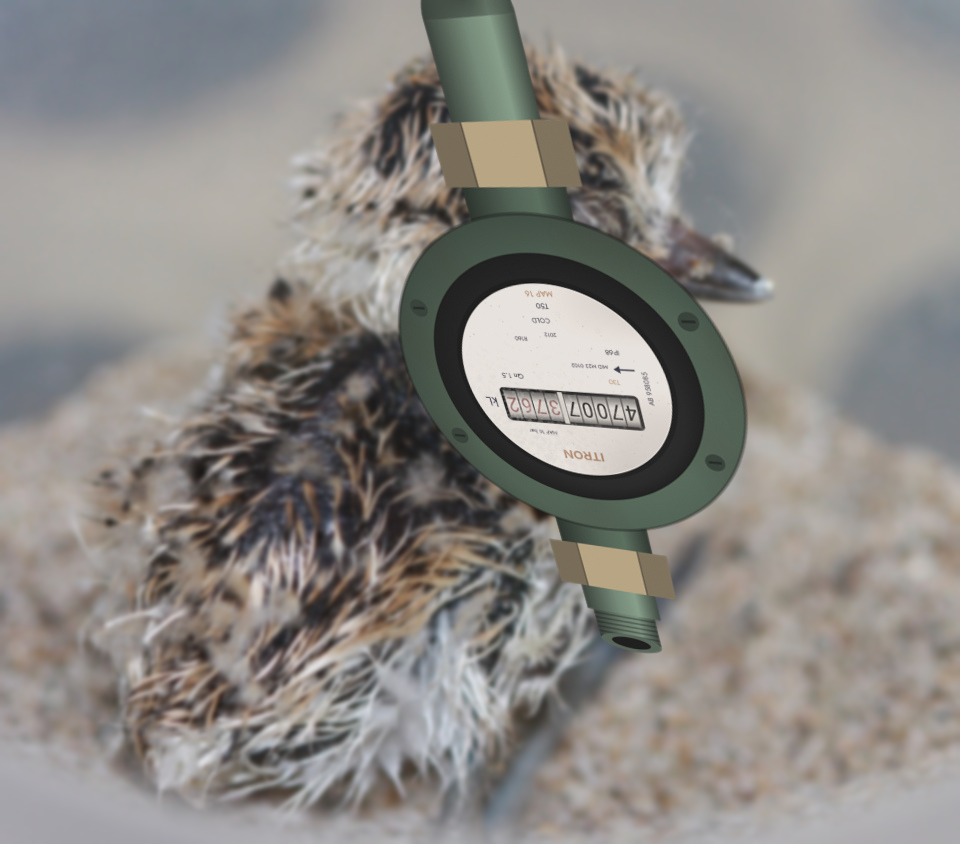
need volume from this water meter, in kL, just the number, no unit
47007.3762
